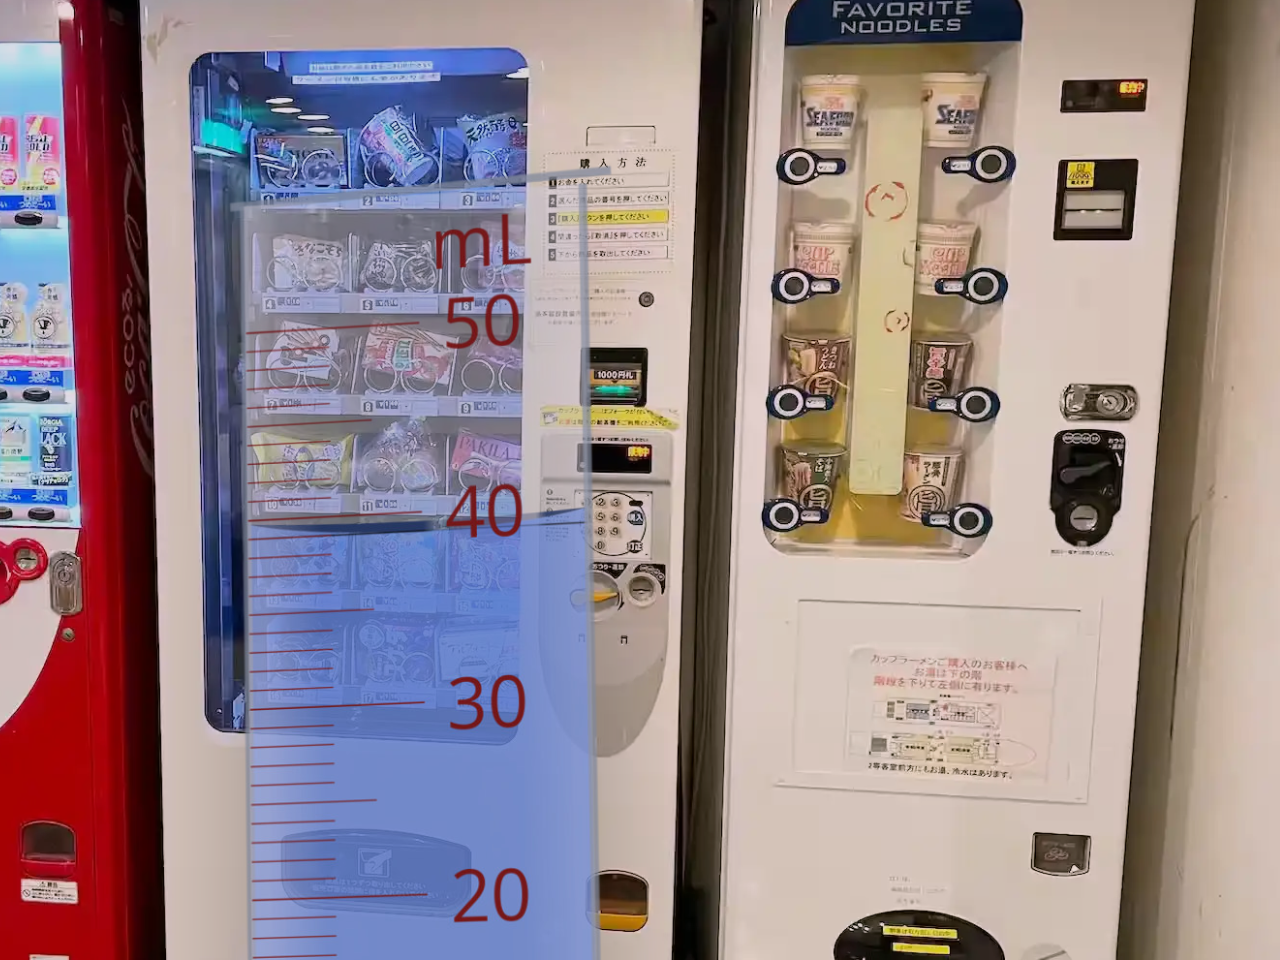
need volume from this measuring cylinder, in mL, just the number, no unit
39
